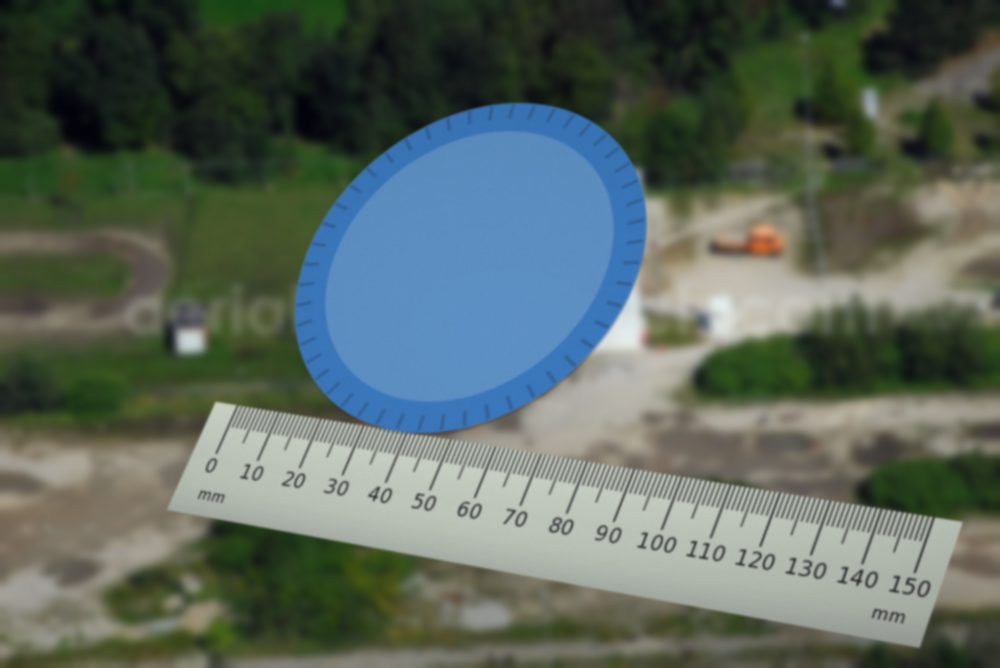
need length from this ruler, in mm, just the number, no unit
75
